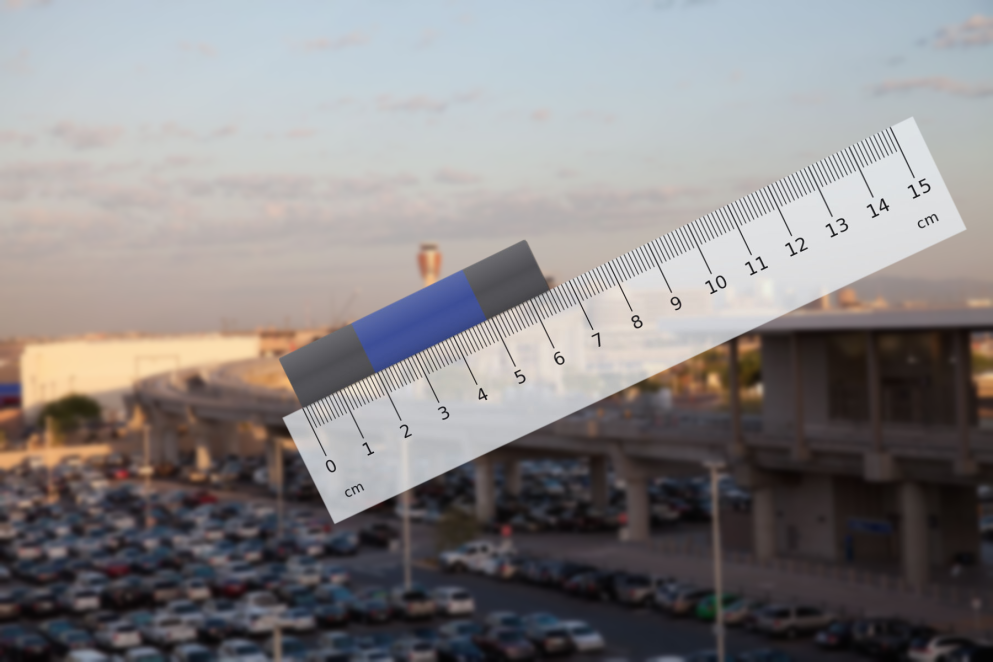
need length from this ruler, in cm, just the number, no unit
6.5
